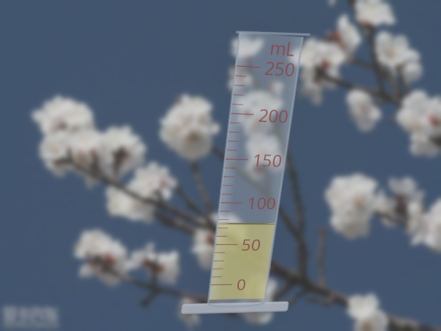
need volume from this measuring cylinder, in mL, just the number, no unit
75
